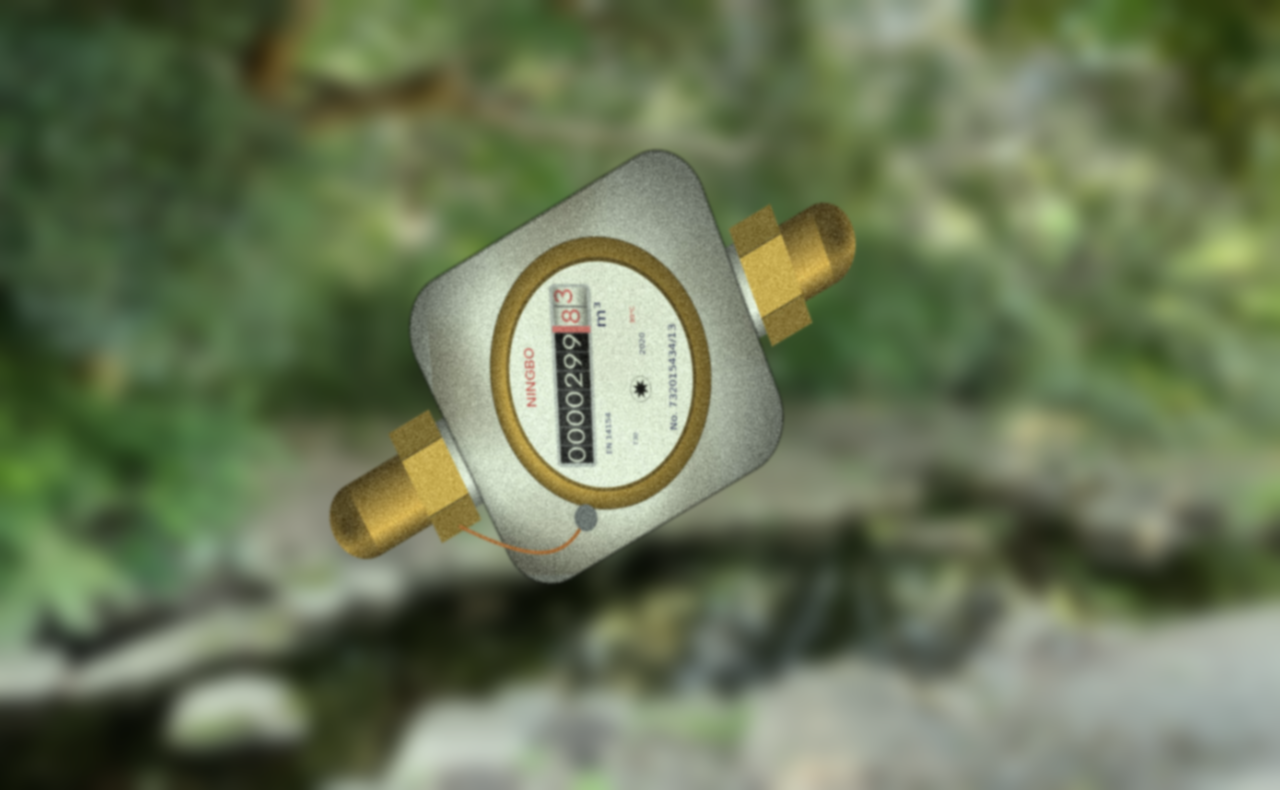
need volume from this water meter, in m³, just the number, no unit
299.83
